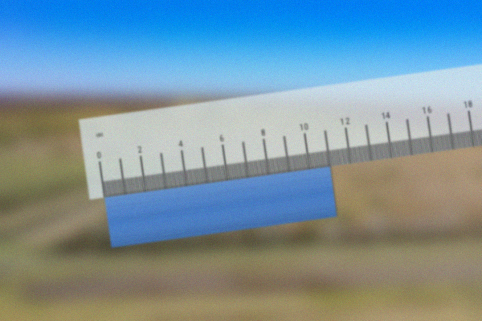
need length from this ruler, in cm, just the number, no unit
11
